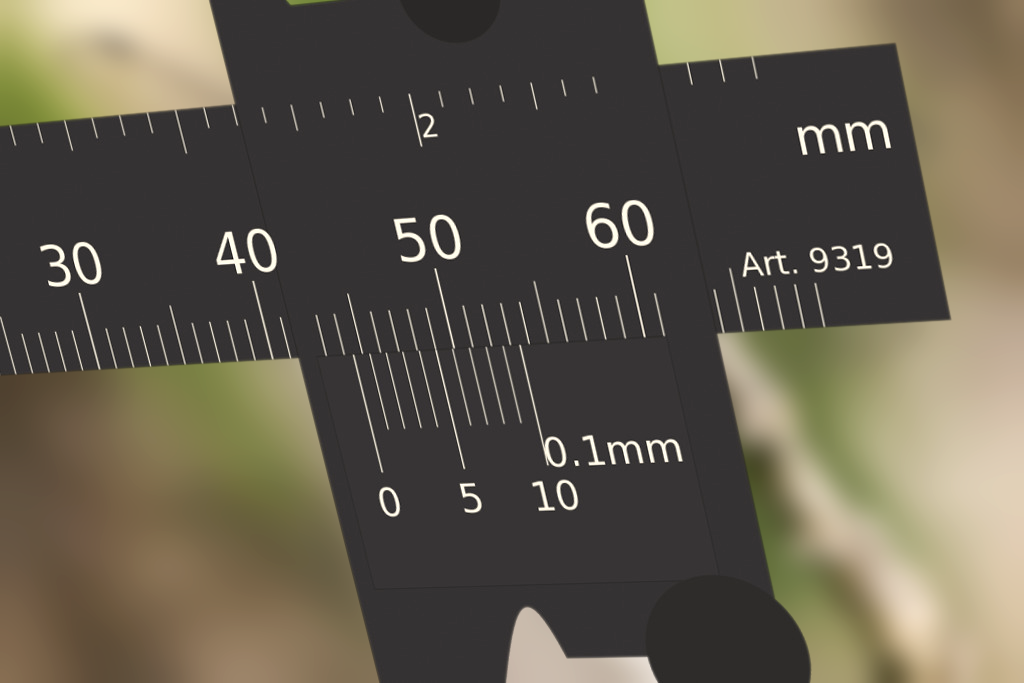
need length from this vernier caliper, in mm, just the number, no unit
44.5
